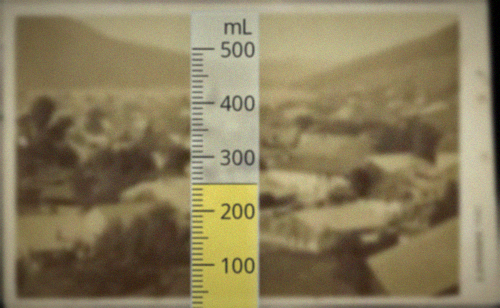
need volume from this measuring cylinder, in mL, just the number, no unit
250
